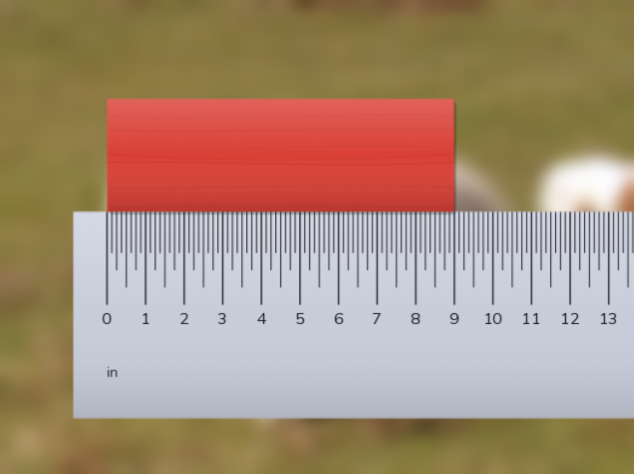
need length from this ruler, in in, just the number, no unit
9
